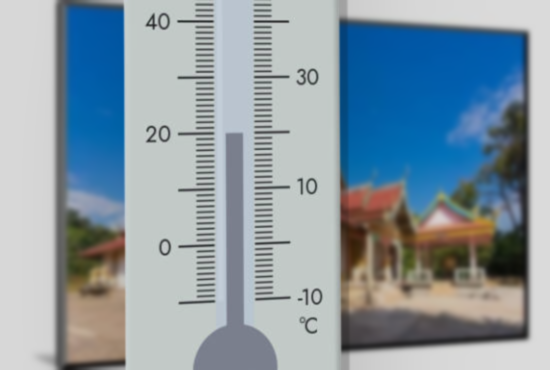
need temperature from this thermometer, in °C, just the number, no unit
20
